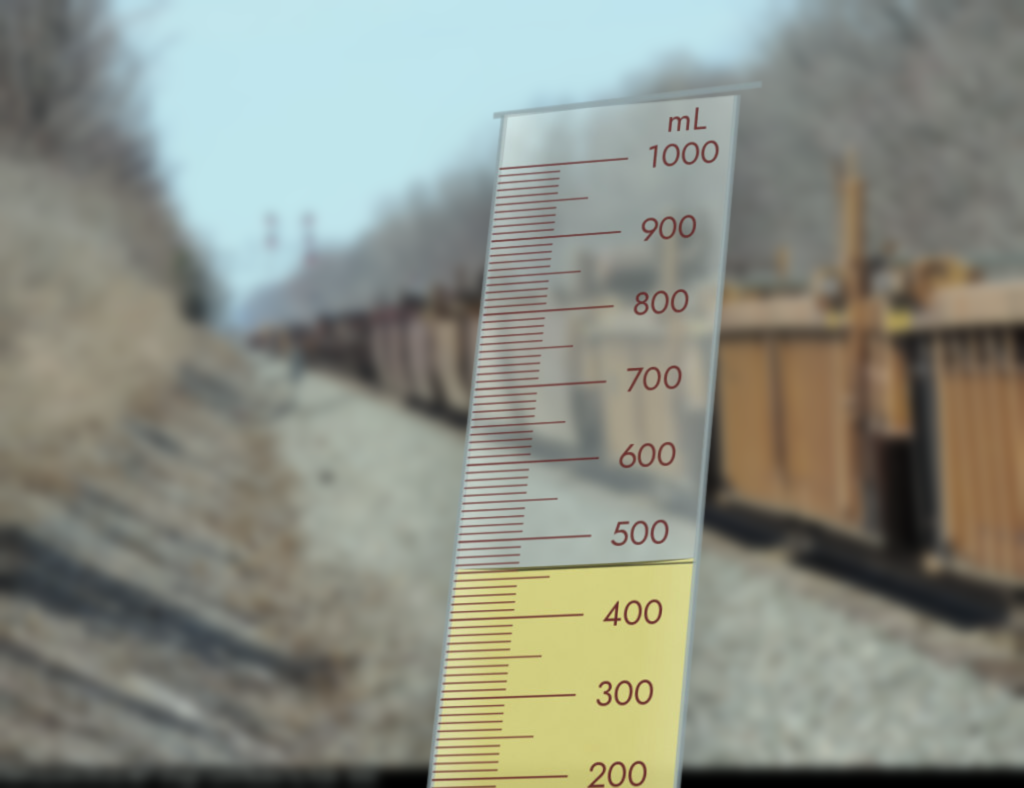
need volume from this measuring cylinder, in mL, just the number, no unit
460
